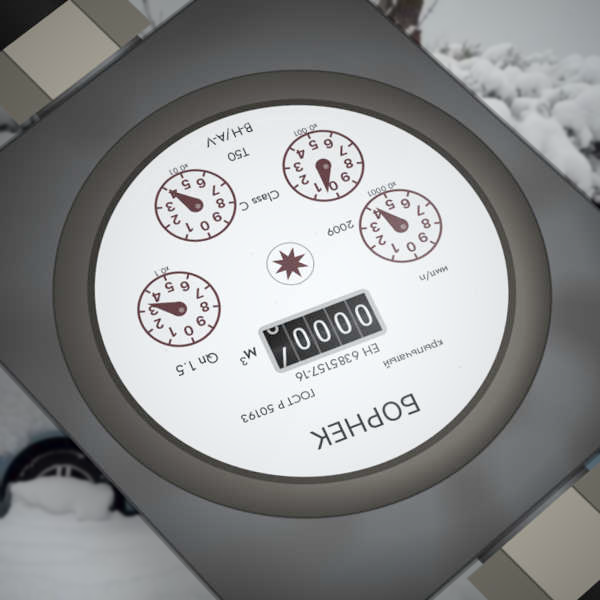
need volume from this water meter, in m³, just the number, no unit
7.3404
